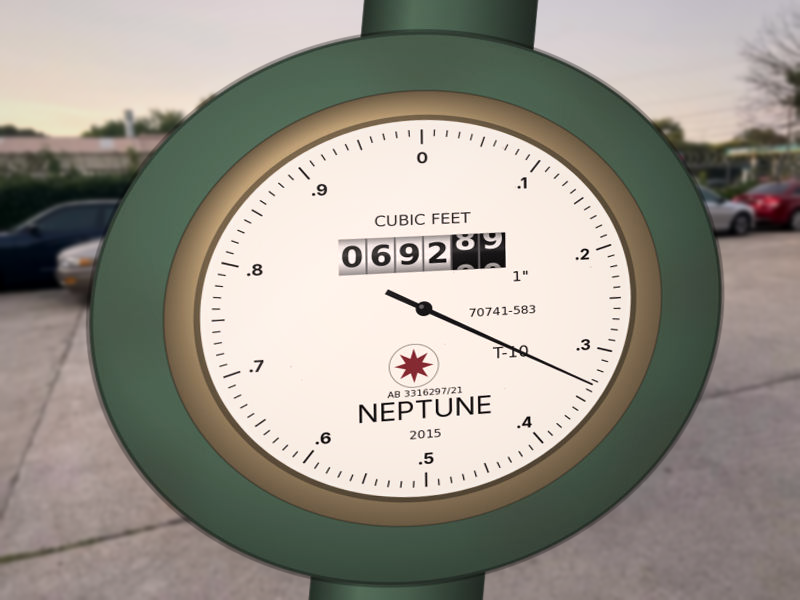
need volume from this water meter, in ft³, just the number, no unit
69289.33
